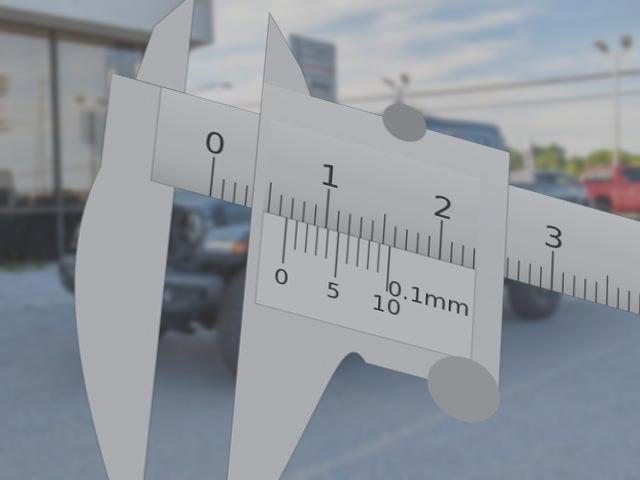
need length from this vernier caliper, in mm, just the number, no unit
6.6
